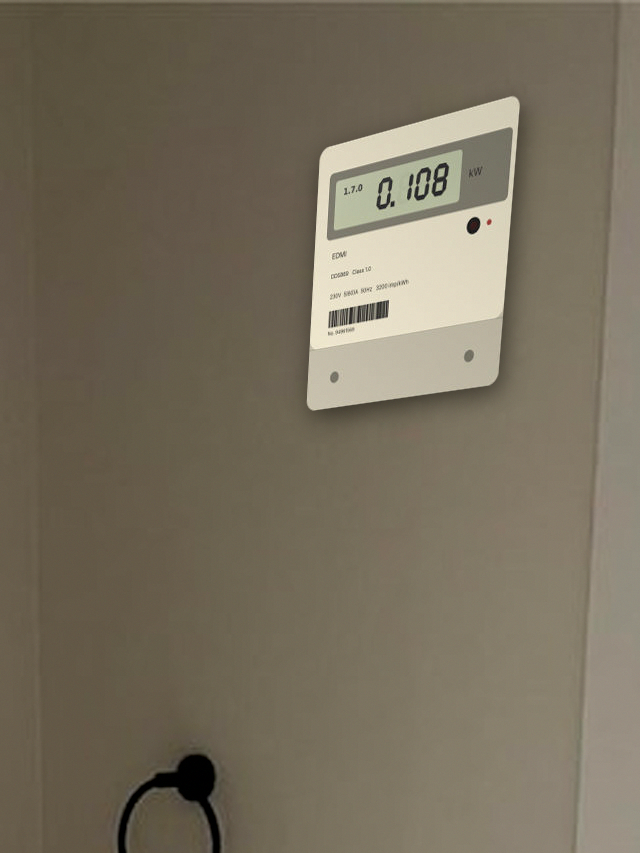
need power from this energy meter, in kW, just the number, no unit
0.108
